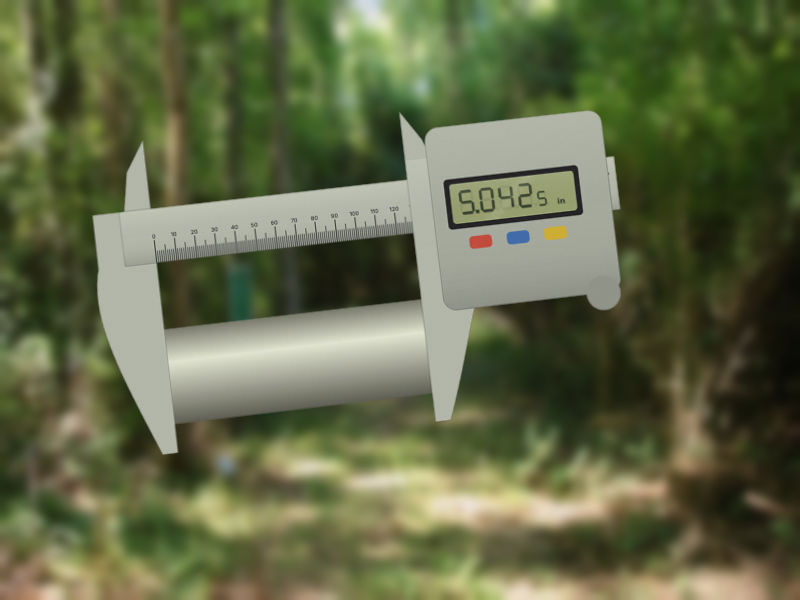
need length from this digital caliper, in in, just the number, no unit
5.0425
